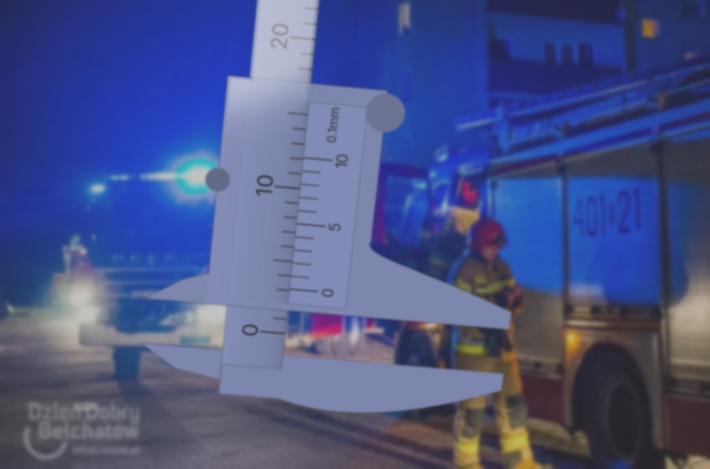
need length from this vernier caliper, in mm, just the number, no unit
3.1
